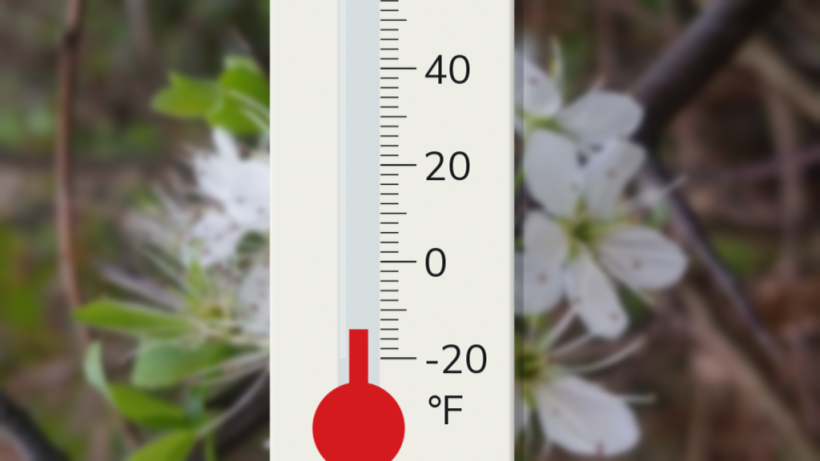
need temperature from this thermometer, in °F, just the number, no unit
-14
